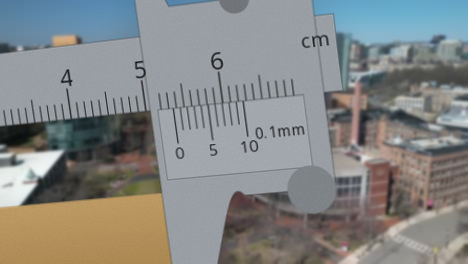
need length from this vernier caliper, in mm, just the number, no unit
53.6
